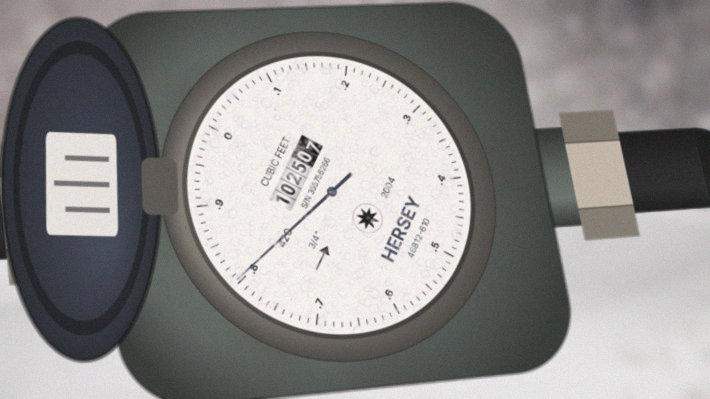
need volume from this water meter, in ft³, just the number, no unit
102506.80
